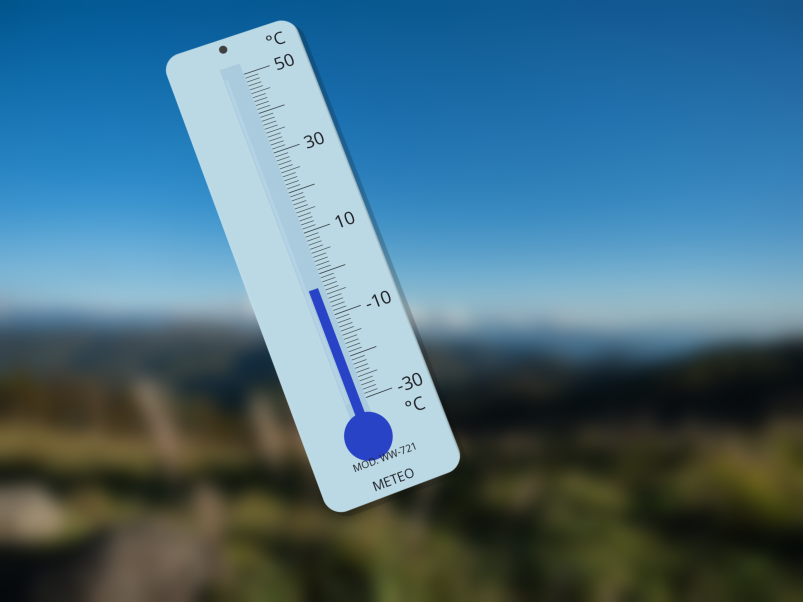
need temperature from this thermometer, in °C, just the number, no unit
-3
